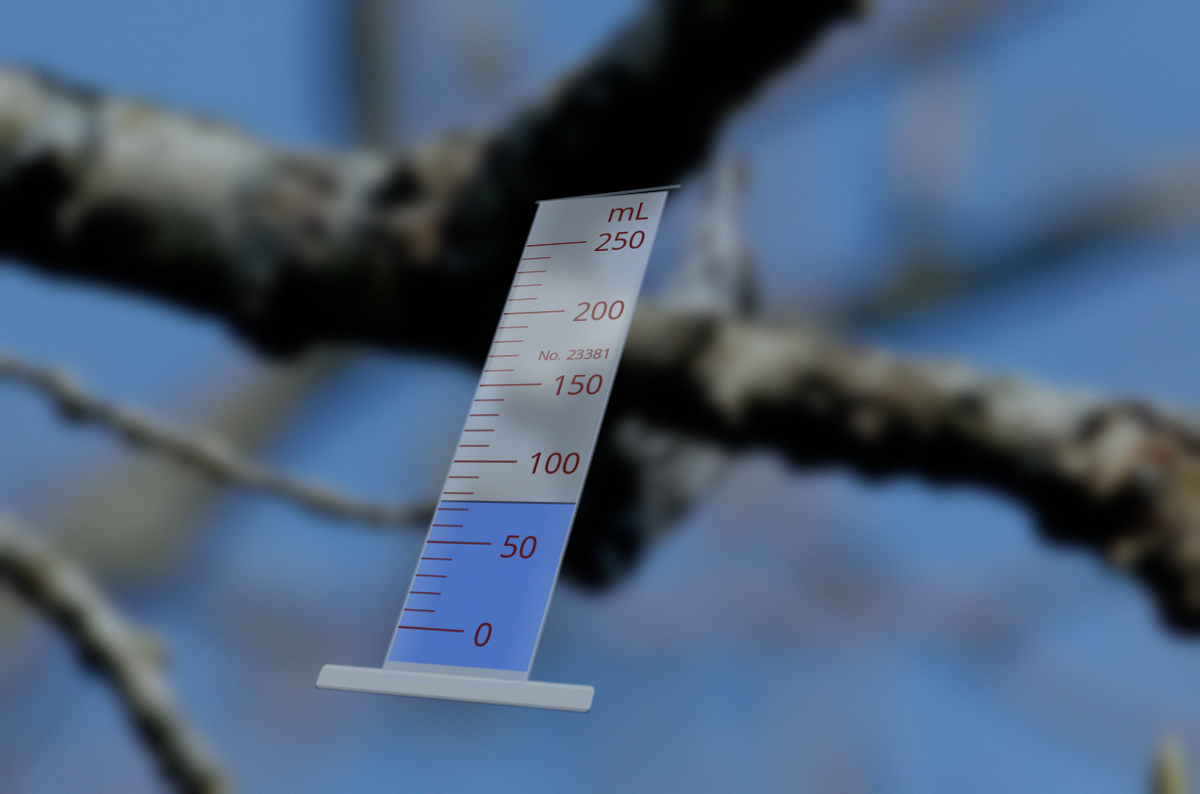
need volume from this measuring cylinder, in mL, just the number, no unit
75
